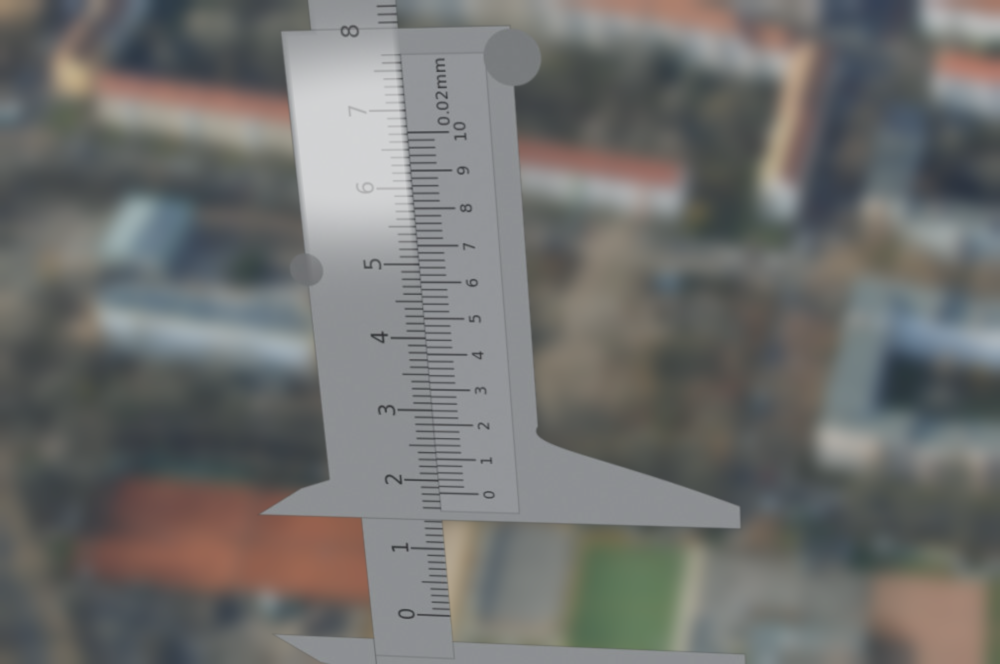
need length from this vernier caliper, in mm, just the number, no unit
18.2
